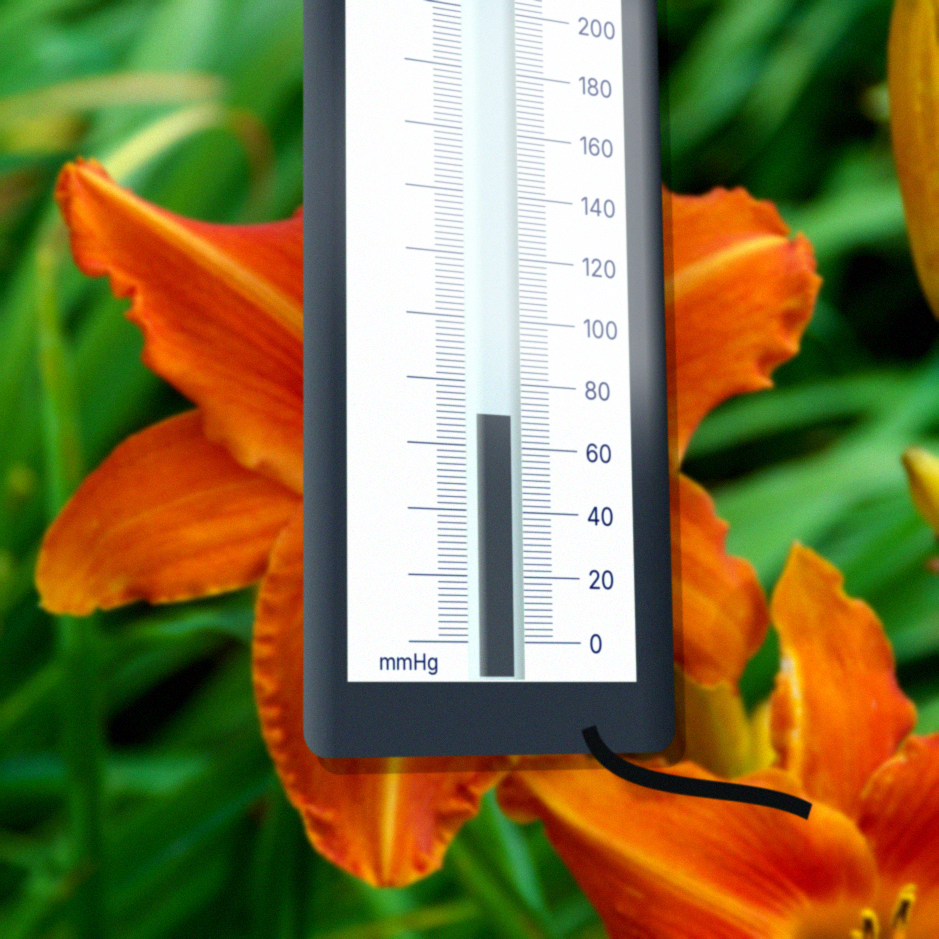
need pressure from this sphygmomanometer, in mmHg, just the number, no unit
70
